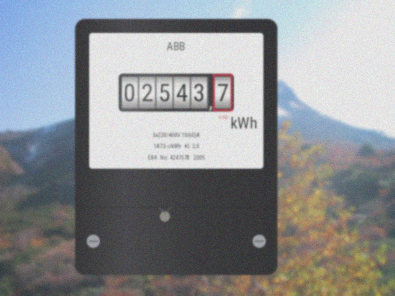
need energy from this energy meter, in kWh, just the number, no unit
2543.7
